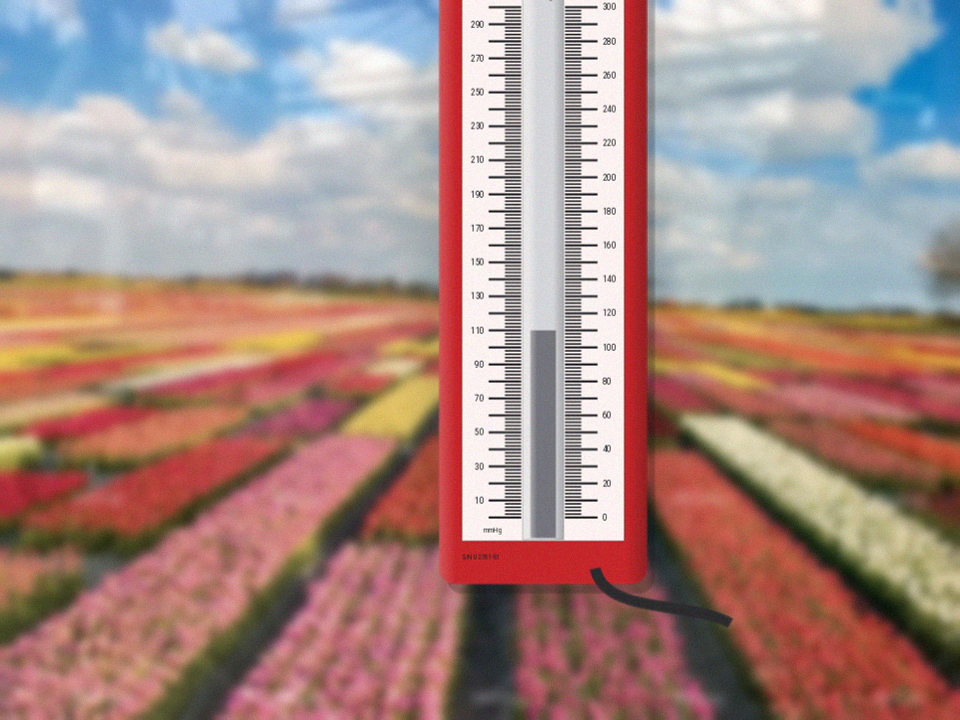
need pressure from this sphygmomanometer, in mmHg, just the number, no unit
110
